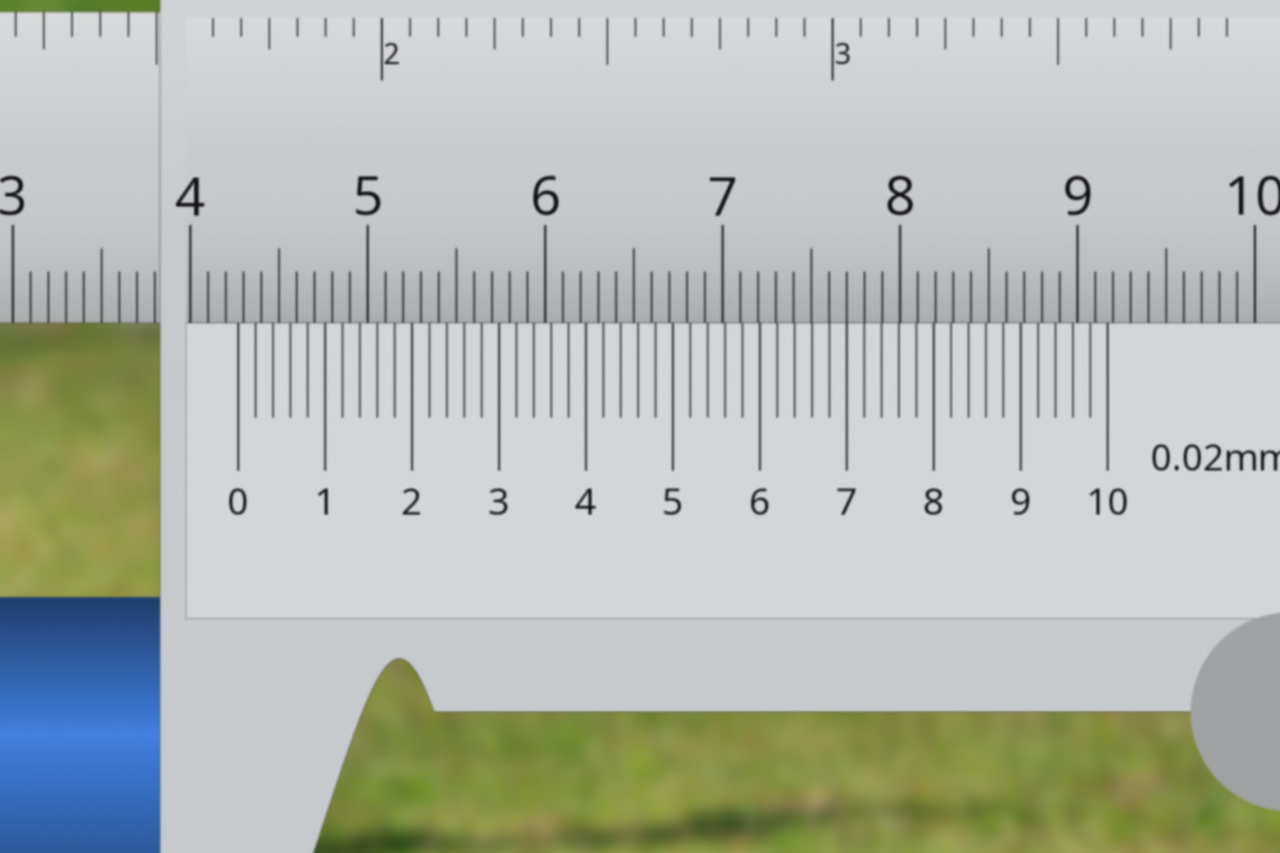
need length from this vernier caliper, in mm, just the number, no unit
42.7
